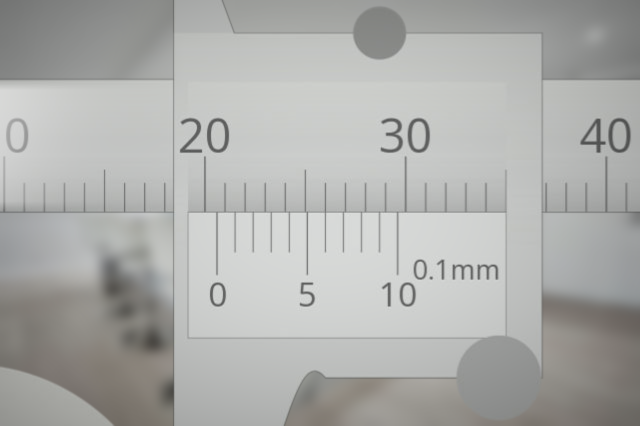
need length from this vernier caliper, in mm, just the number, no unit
20.6
